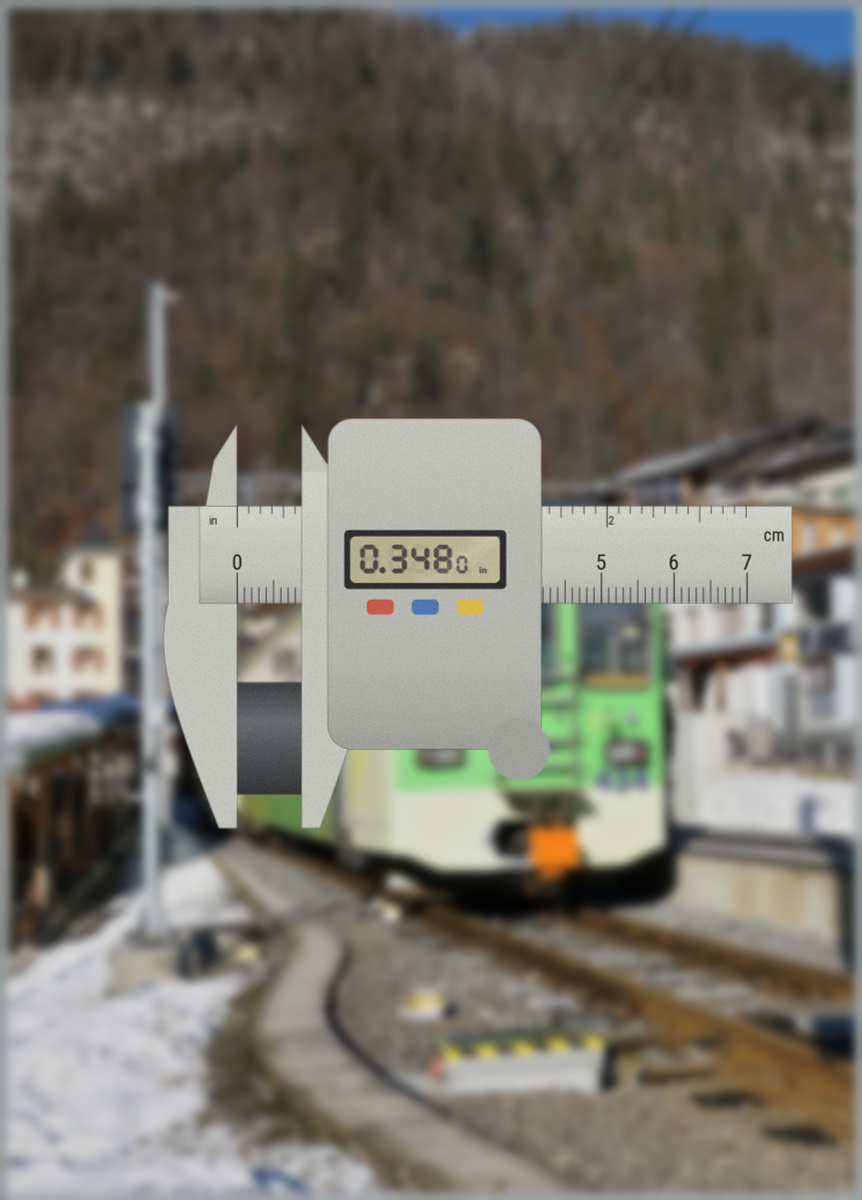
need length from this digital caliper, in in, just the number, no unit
0.3480
